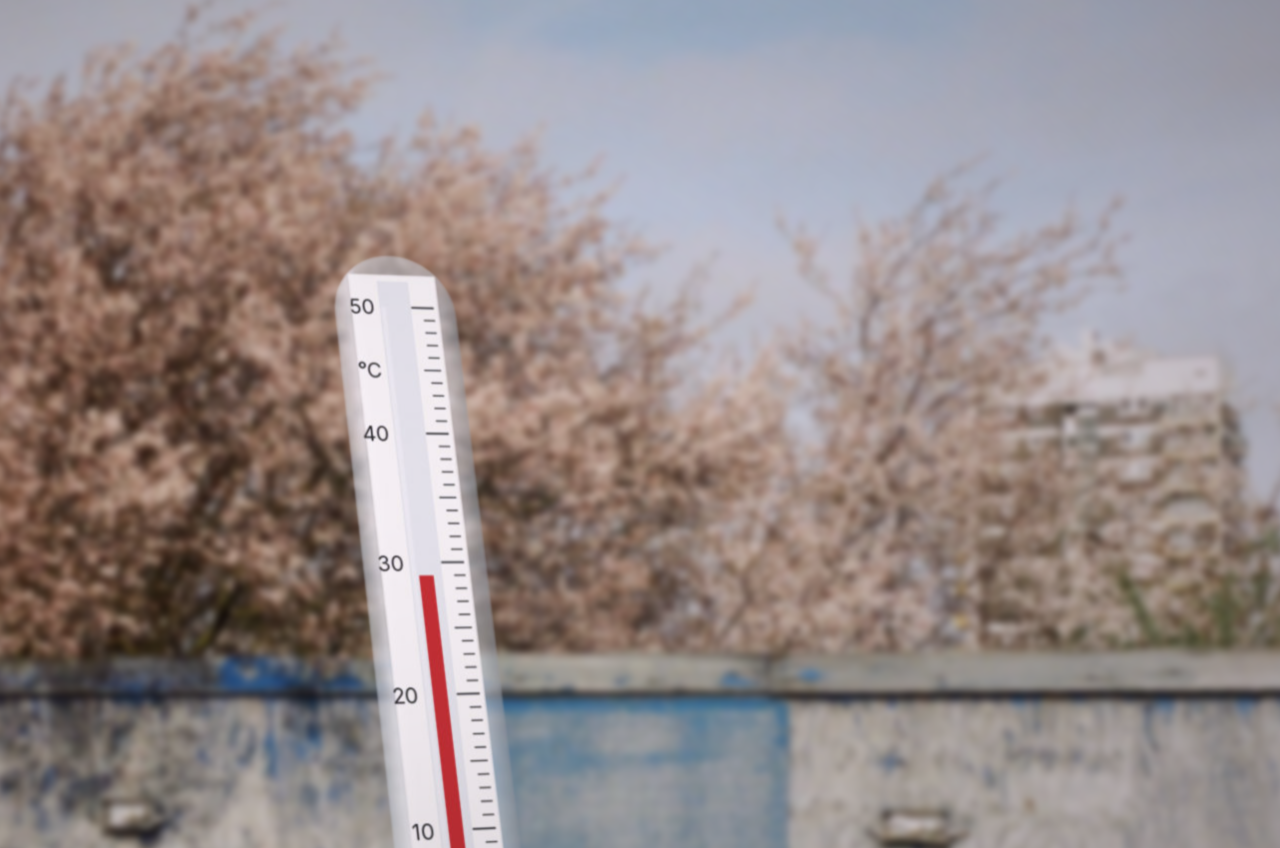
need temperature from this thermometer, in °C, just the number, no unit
29
